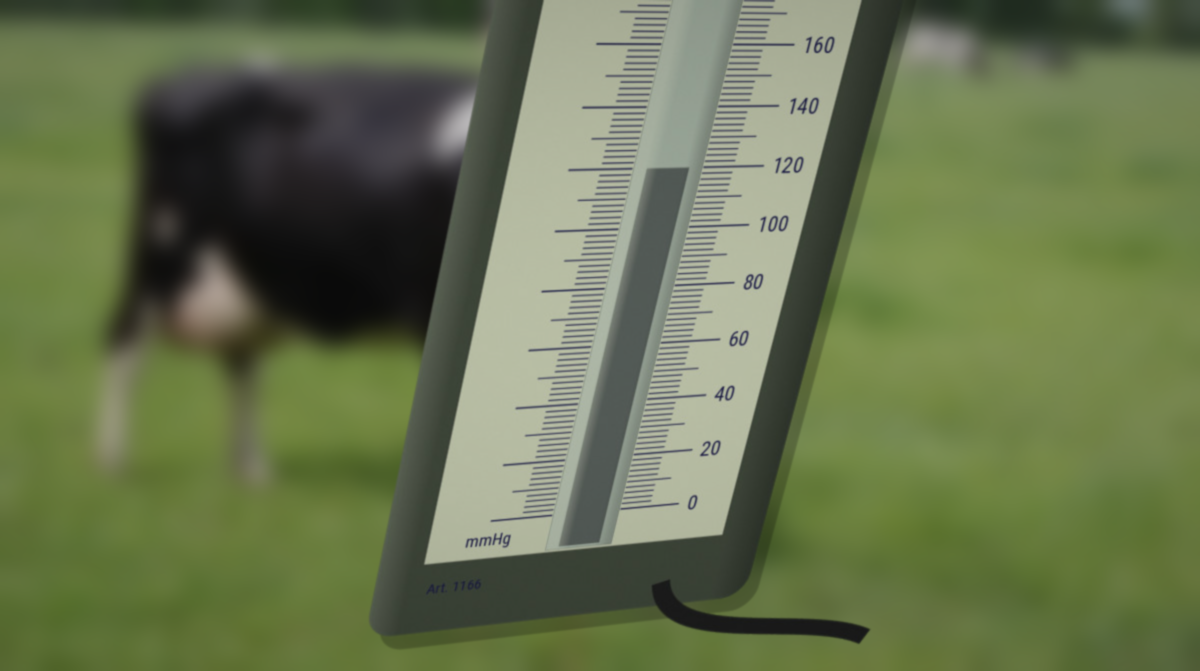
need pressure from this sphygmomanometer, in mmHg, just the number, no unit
120
